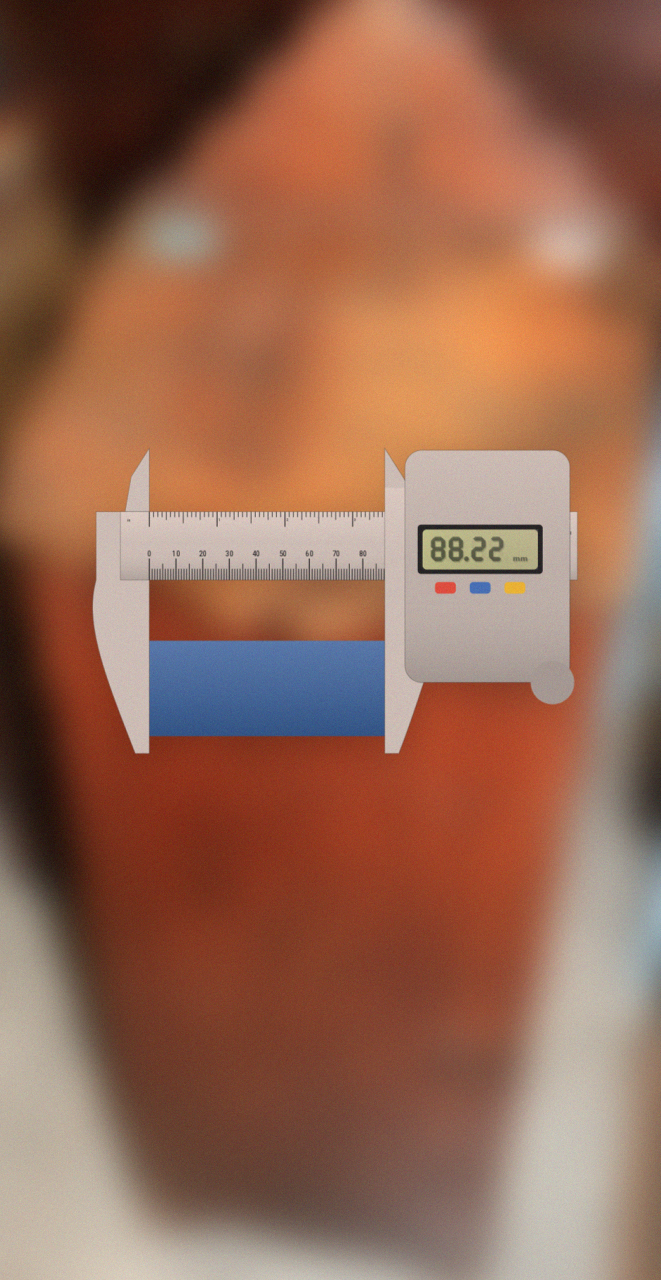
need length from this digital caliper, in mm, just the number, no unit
88.22
